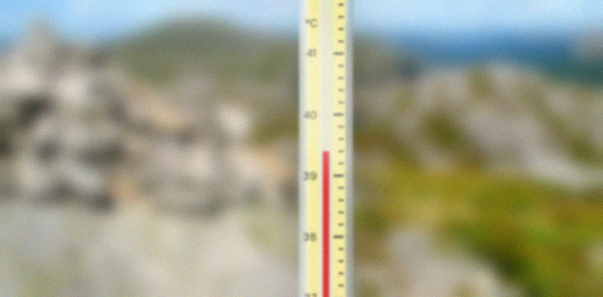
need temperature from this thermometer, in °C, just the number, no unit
39.4
